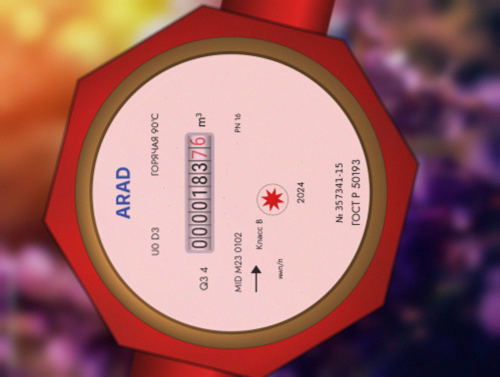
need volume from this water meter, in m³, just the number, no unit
183.76
